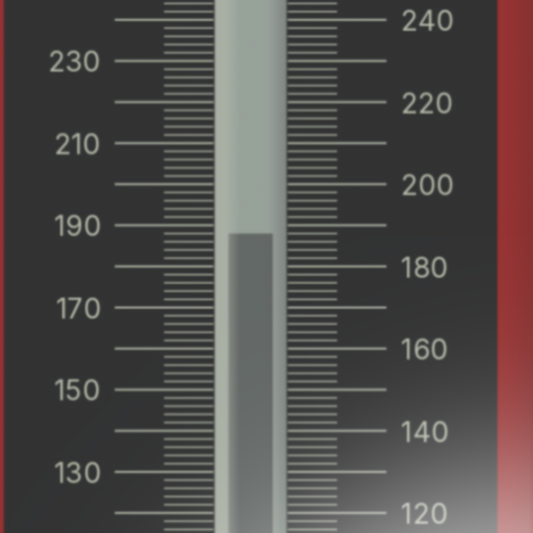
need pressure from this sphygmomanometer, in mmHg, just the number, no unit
188
